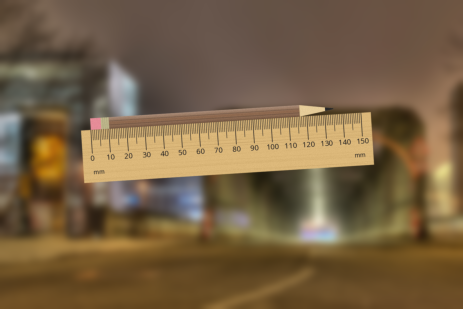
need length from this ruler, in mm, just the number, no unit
135
